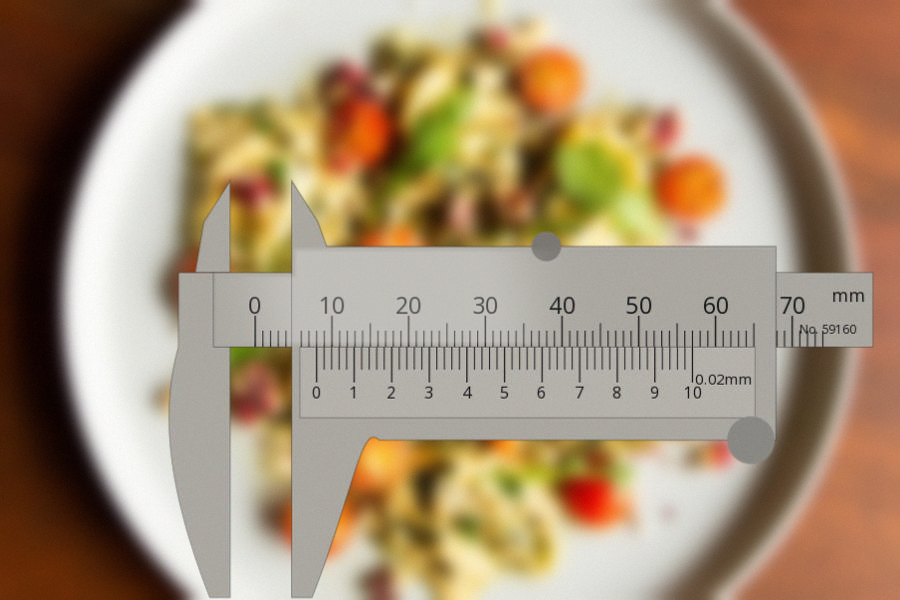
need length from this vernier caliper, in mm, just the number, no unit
8.0
